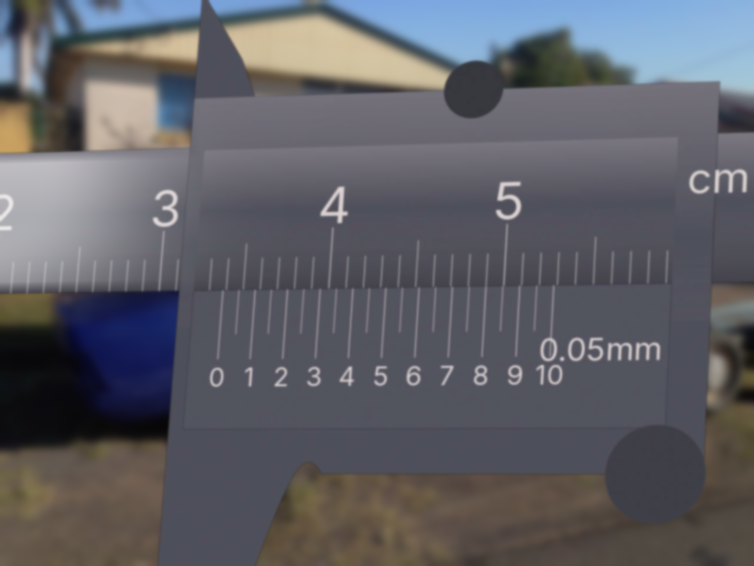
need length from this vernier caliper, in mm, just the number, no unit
33.8
